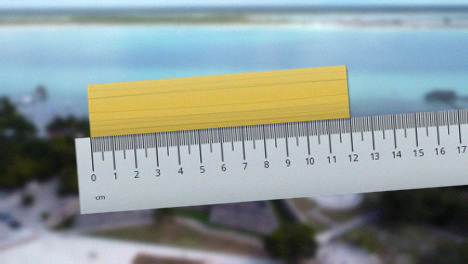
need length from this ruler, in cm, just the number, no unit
12
